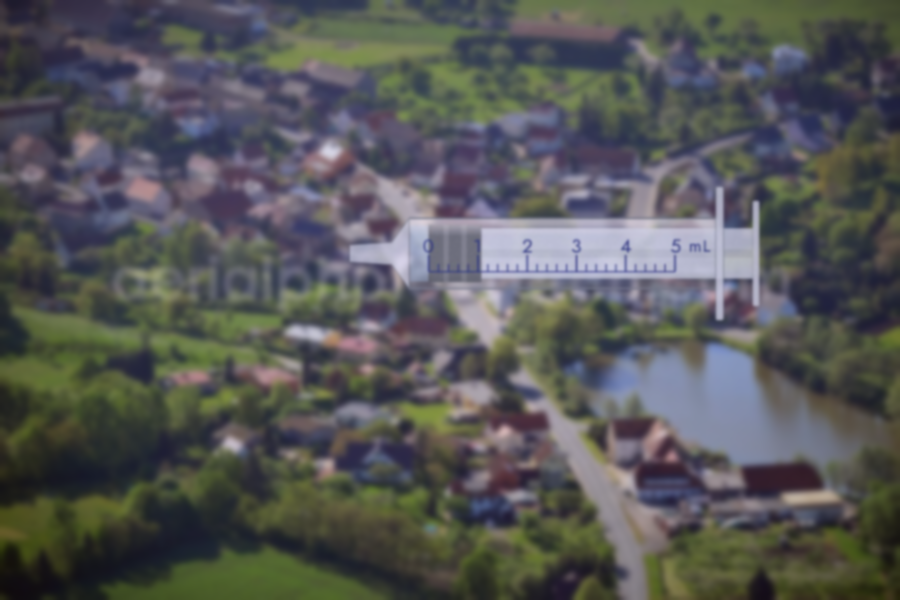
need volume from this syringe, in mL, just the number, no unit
0
